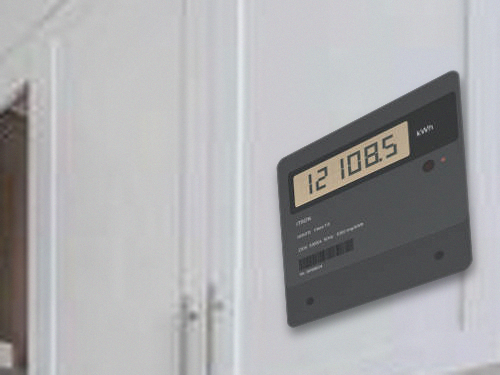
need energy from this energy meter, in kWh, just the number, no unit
12108.5
